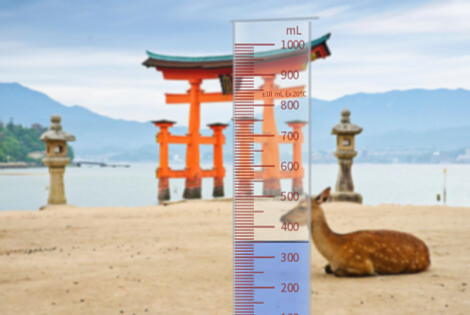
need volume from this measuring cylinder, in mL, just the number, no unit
350
